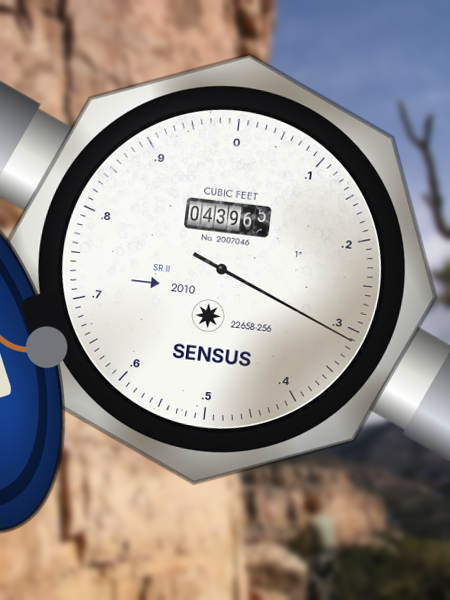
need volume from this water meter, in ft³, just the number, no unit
43965.31
